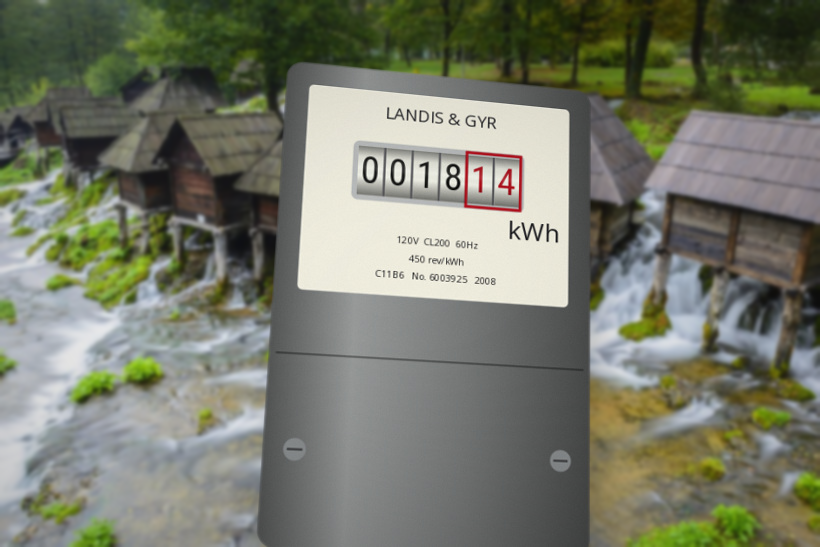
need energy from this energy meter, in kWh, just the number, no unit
18.14
